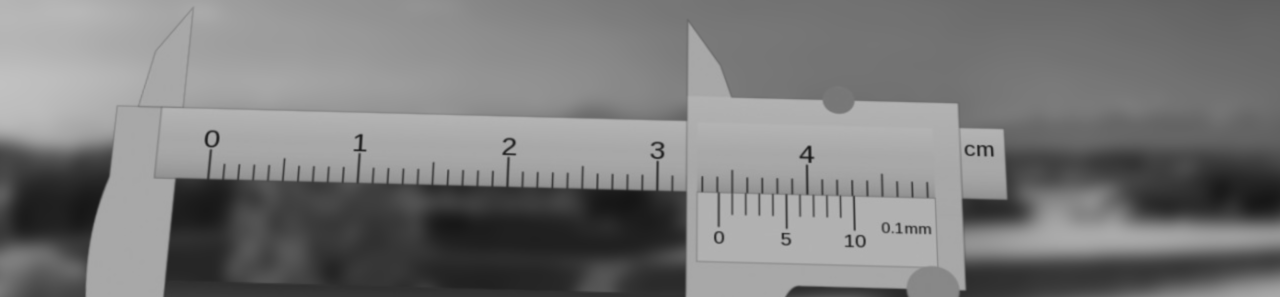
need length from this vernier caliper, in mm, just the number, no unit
34.1
